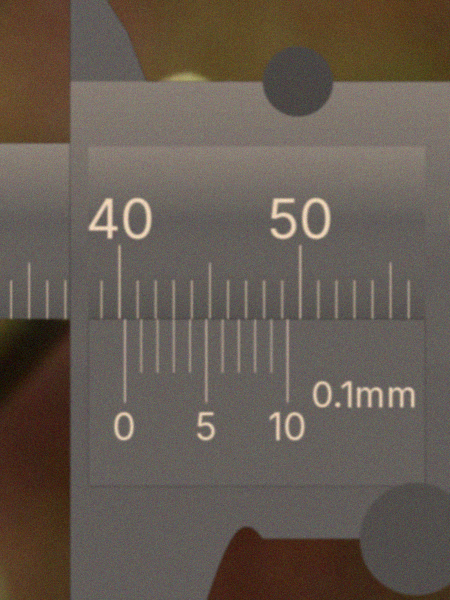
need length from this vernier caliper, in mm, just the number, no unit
40.3
